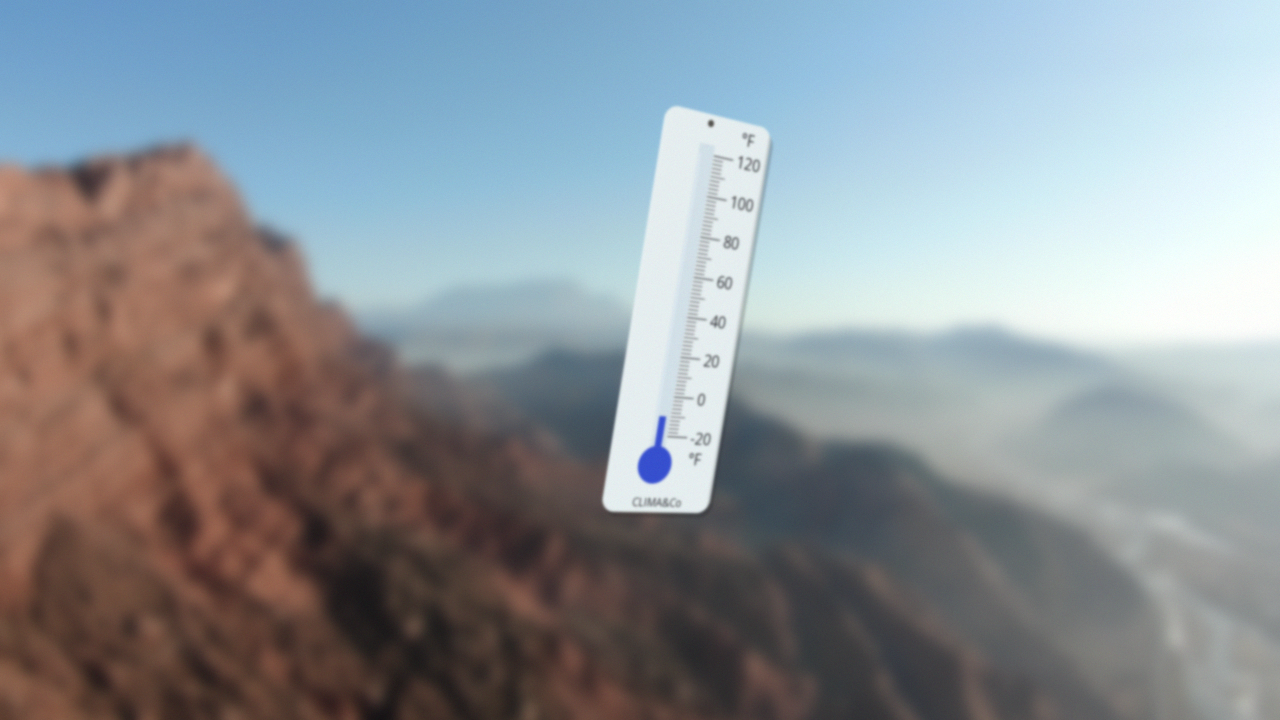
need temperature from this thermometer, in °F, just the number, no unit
-10
